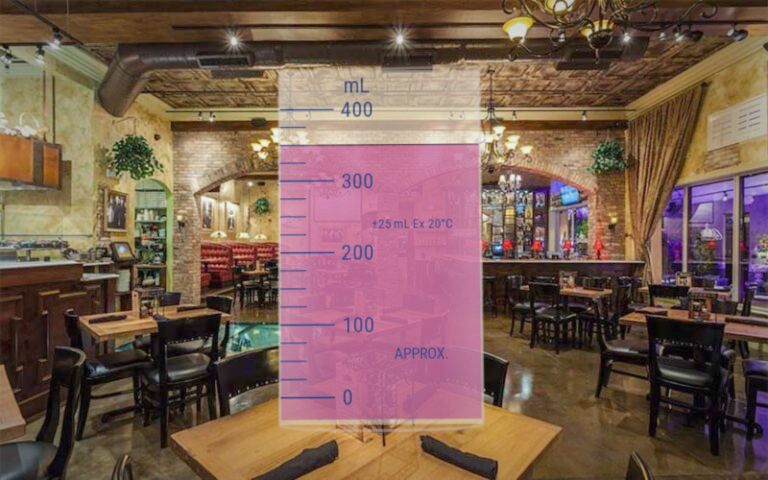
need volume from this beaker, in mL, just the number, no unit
350
